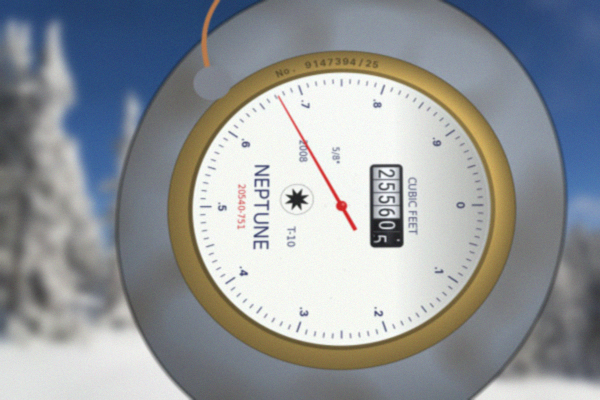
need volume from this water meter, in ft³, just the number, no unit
255604.67
